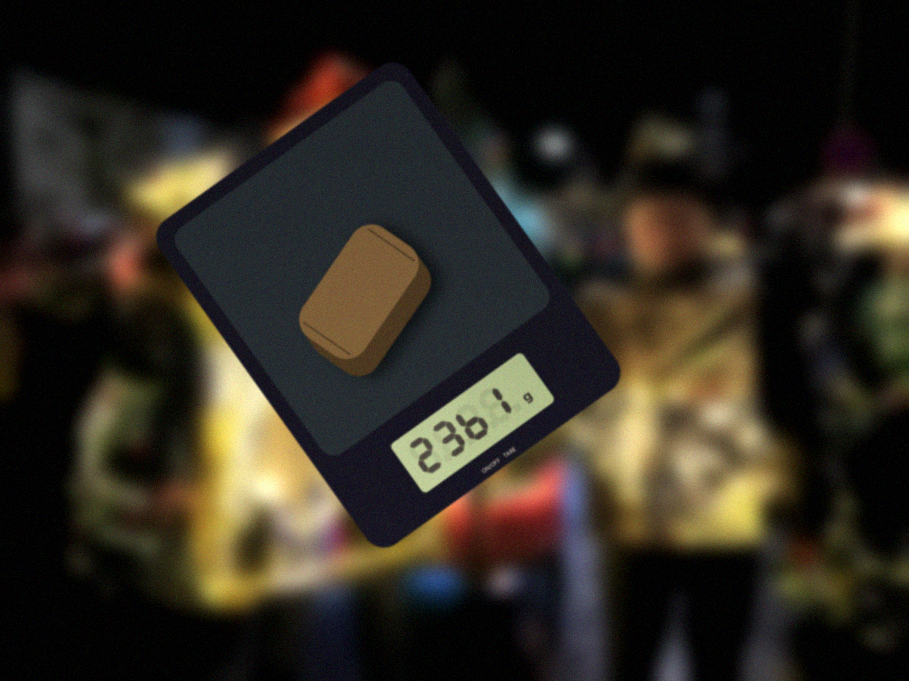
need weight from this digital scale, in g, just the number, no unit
2361
